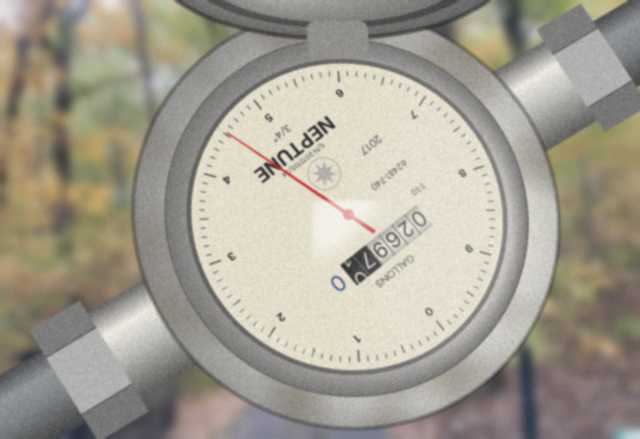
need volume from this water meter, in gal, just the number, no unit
269704.5
